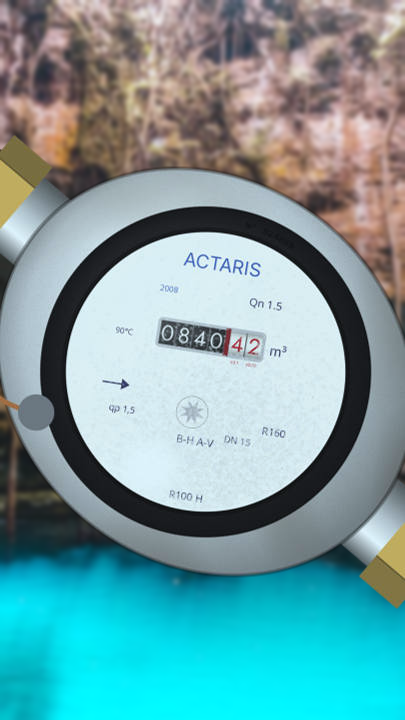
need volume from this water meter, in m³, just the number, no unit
840.42
